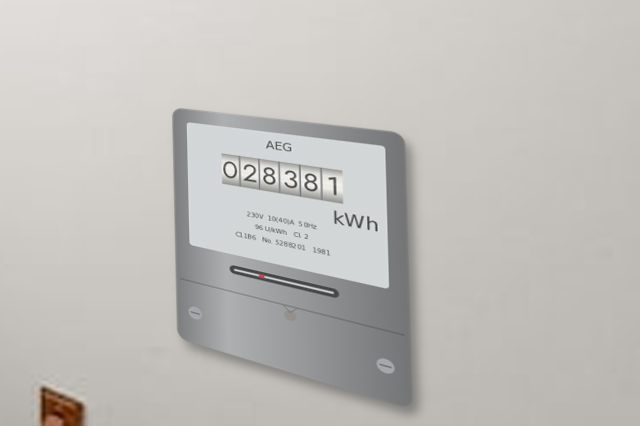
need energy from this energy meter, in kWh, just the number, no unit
28381
